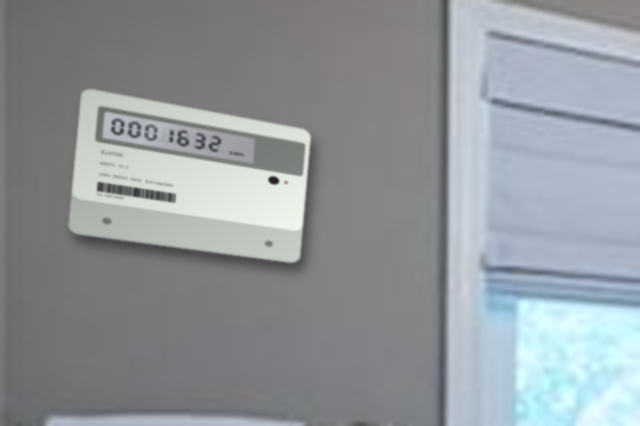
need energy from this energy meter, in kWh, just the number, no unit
1632
